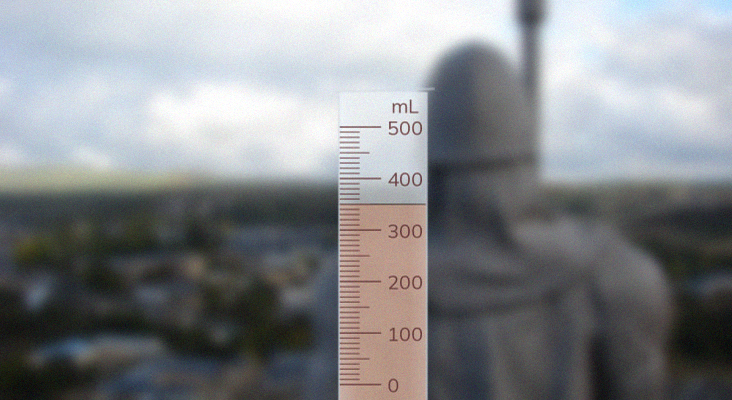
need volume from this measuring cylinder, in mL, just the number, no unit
350
